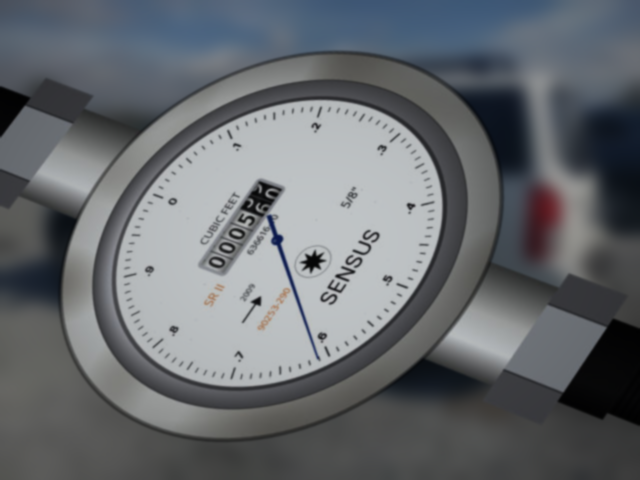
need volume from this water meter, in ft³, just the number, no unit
559.61
